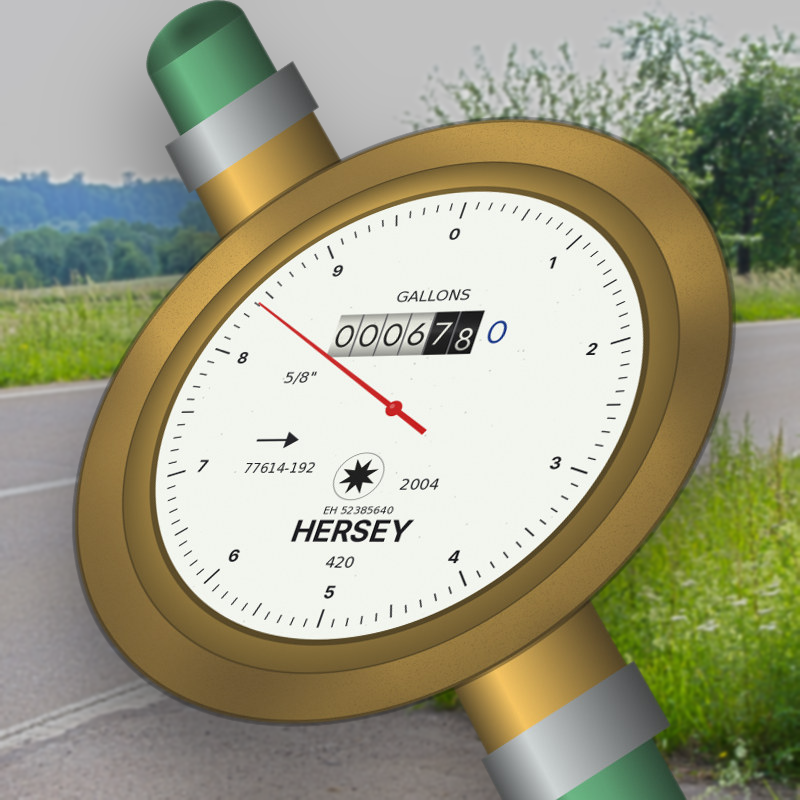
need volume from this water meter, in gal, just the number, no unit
6778.4
